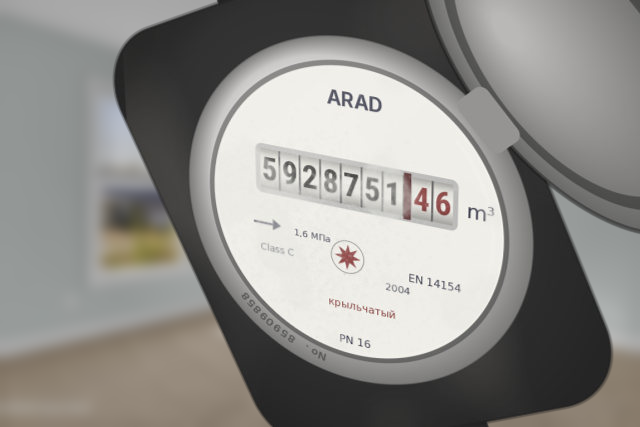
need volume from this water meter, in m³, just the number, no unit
5928751.46
